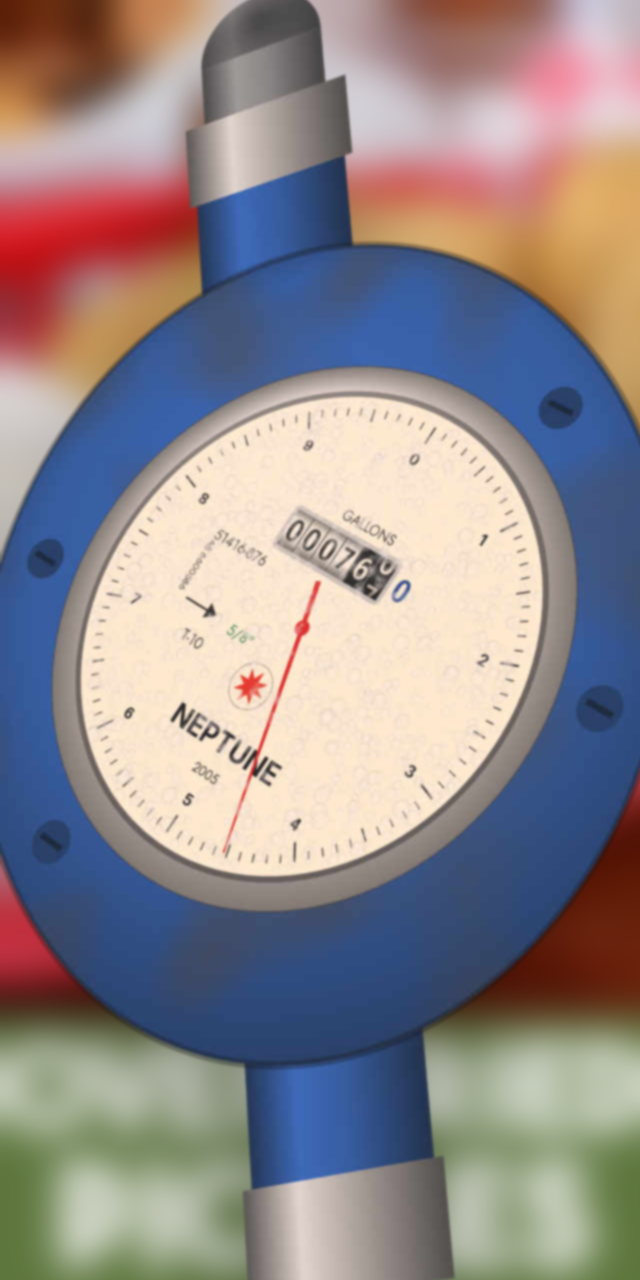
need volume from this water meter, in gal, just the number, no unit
7664.5
